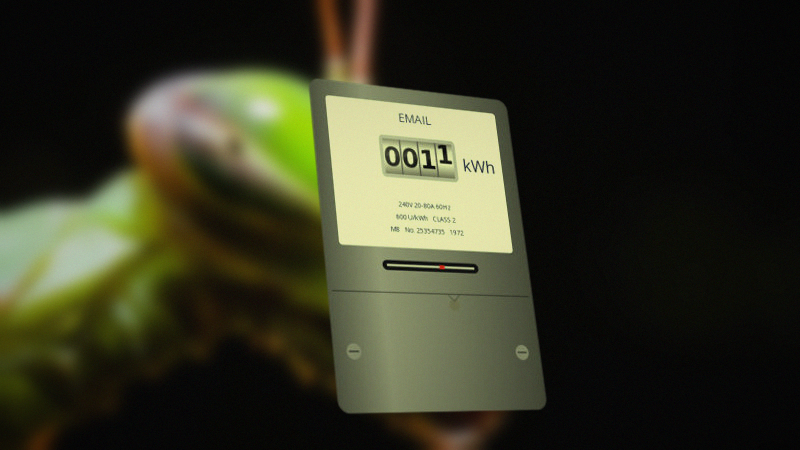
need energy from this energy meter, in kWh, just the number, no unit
11
